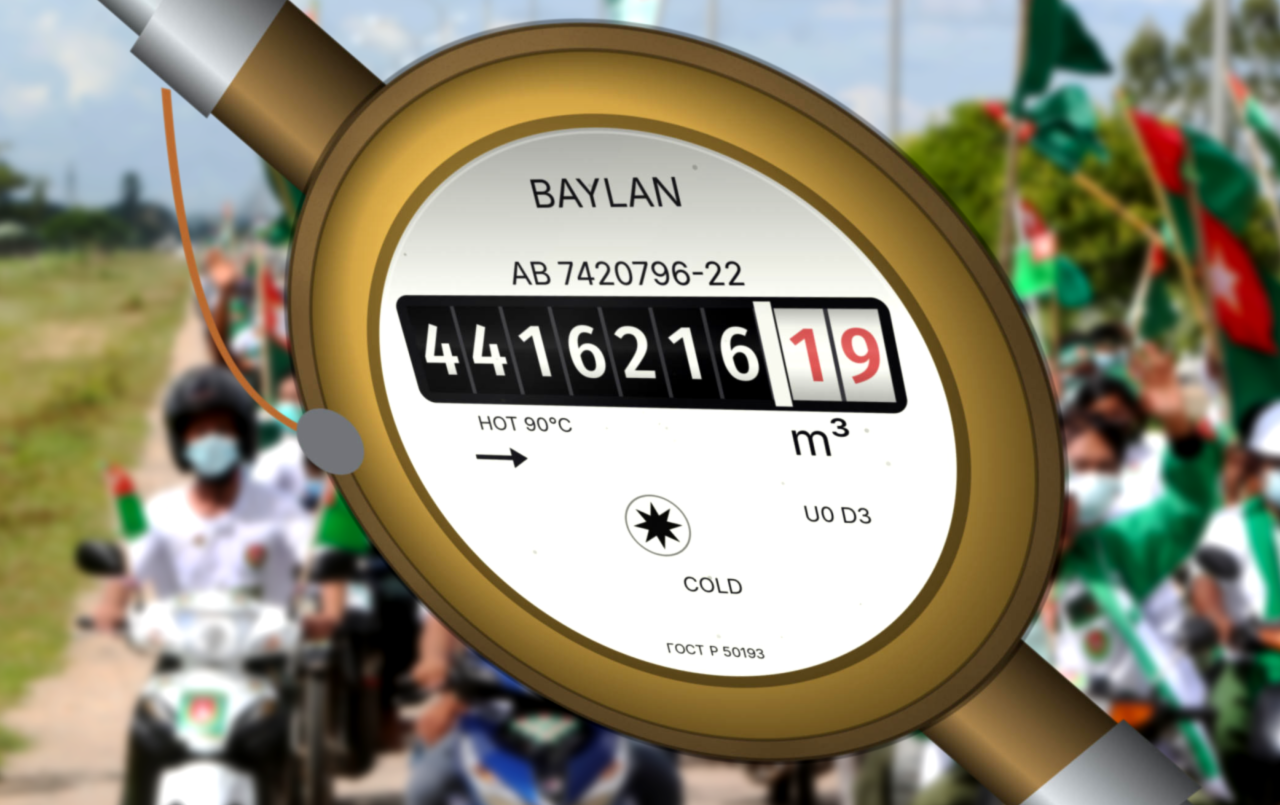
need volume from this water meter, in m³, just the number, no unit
4416216.19
